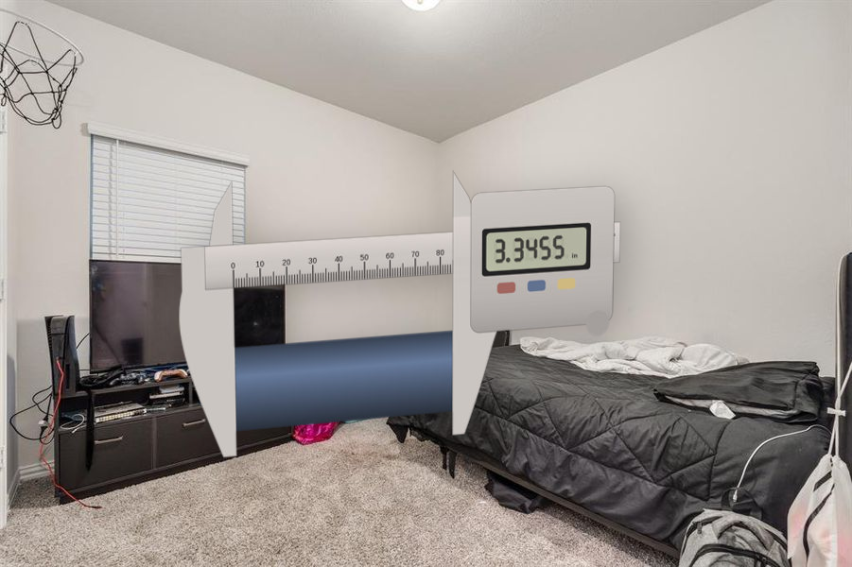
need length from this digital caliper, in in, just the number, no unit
3.3455
